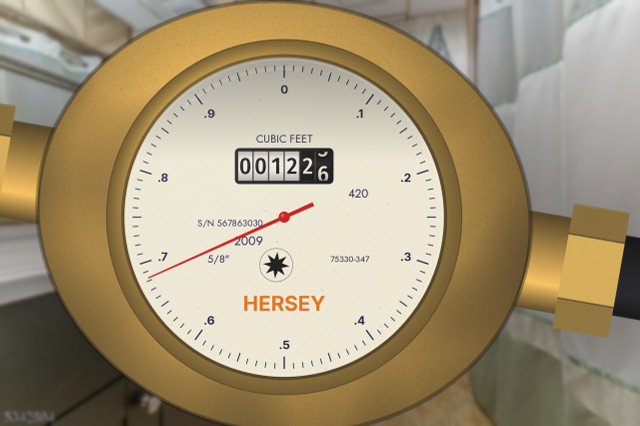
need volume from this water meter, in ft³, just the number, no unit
1225.68
